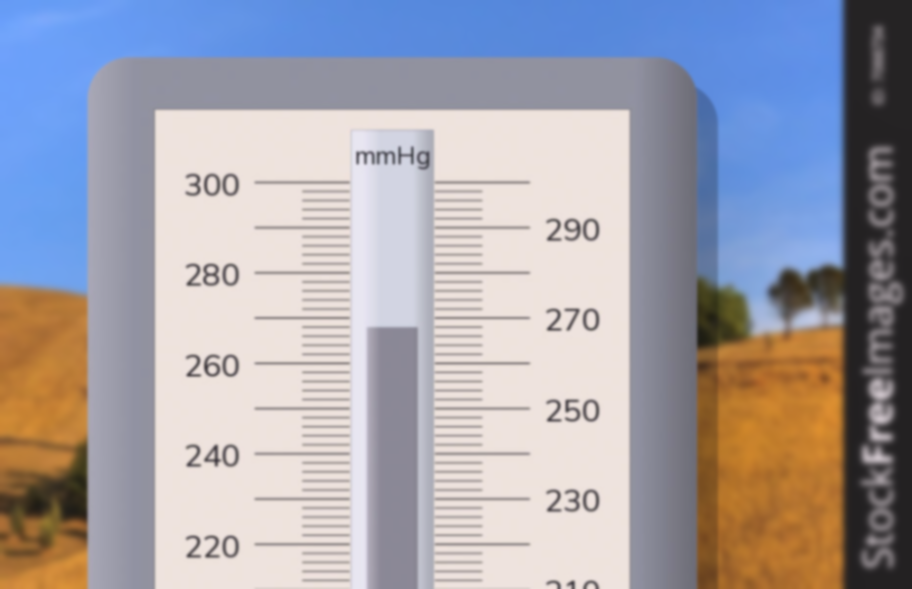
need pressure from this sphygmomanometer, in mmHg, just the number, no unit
268
